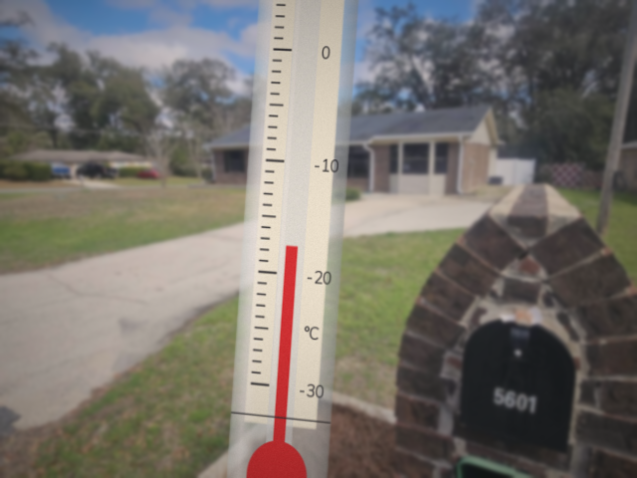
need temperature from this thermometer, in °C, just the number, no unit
-17.5
